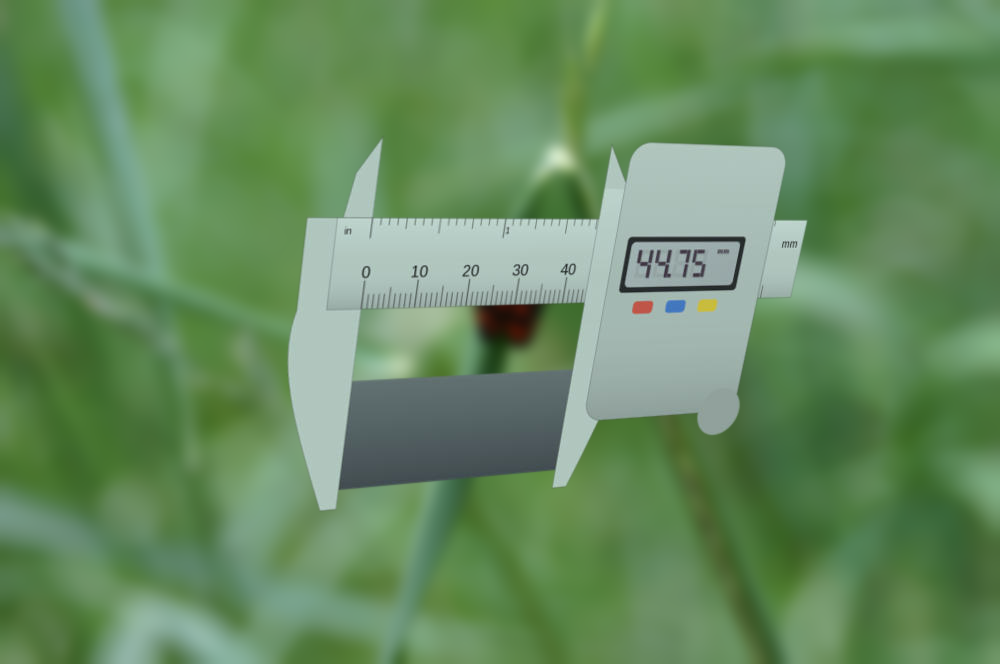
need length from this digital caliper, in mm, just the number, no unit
44.75
